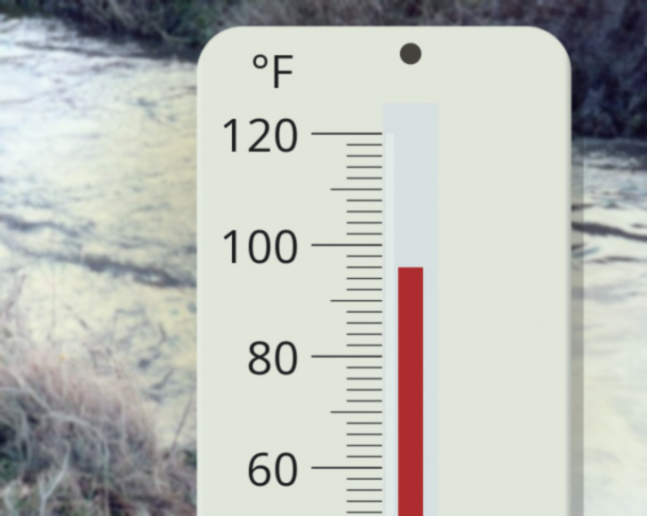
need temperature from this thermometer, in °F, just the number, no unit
96
